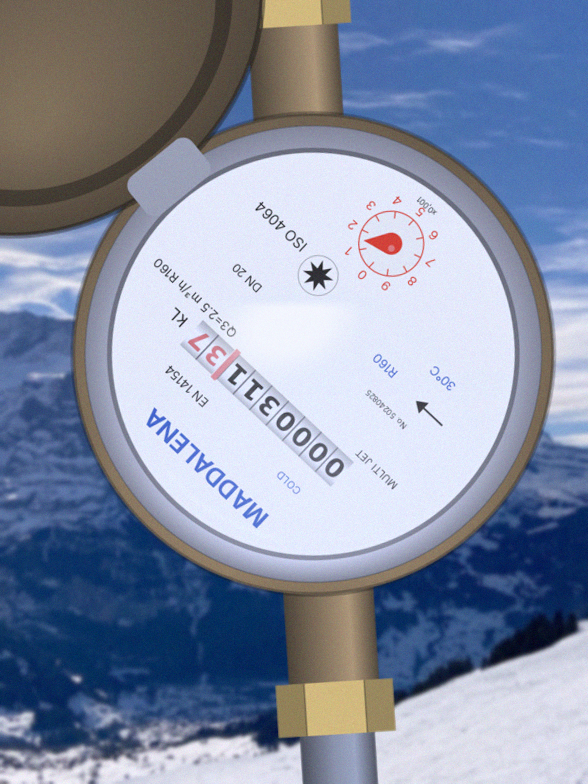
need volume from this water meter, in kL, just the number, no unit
311.371
